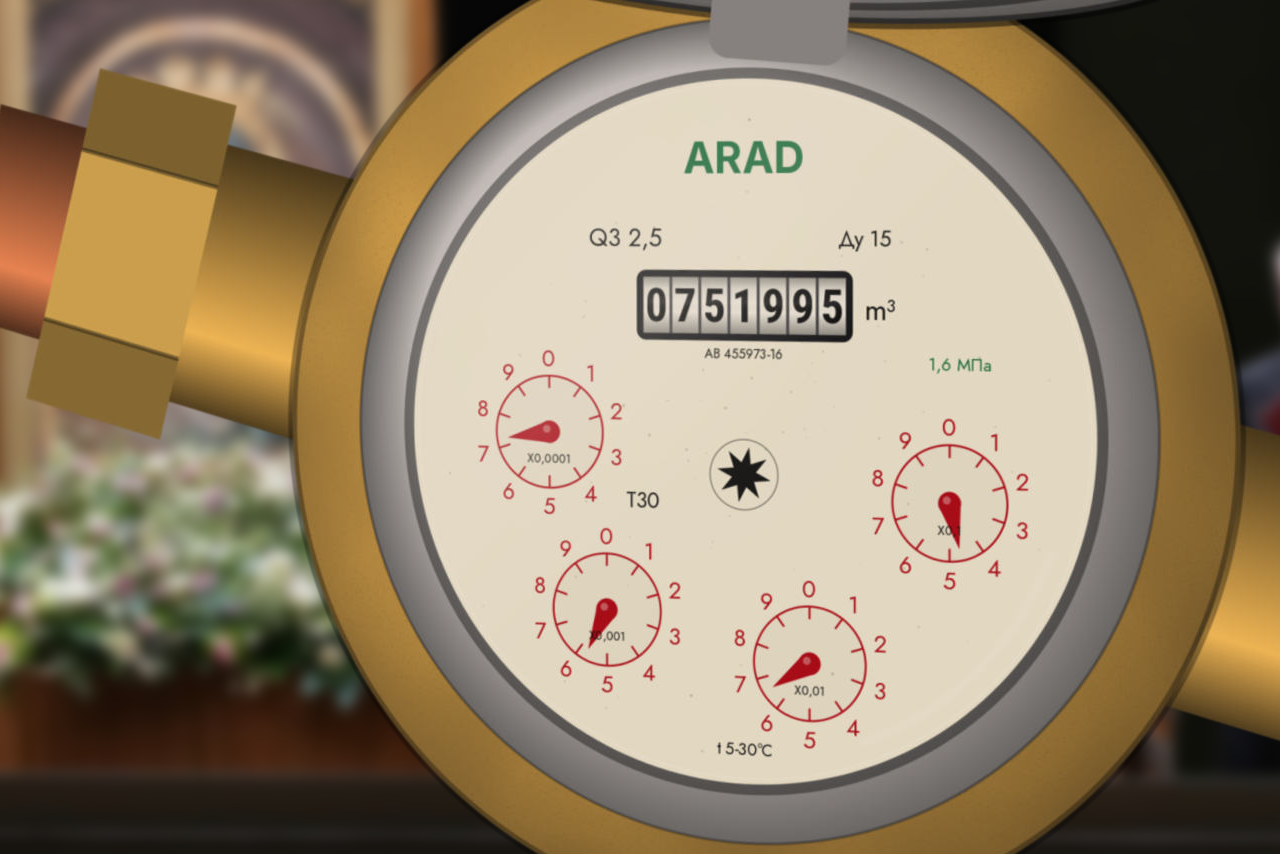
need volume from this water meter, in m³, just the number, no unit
751995.4657
